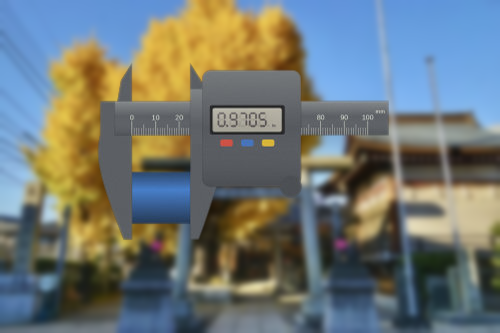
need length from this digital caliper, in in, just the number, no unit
0.9705
